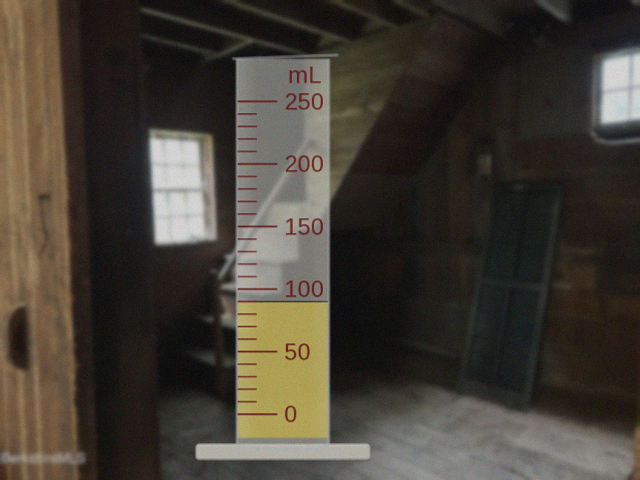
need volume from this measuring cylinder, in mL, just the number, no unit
90
